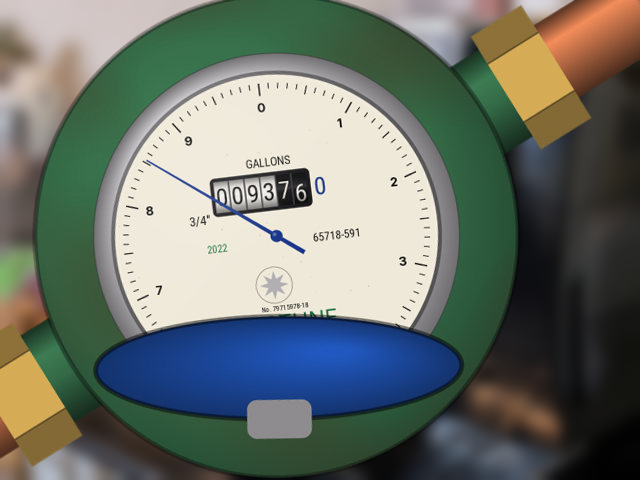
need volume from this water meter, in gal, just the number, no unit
93758.5
